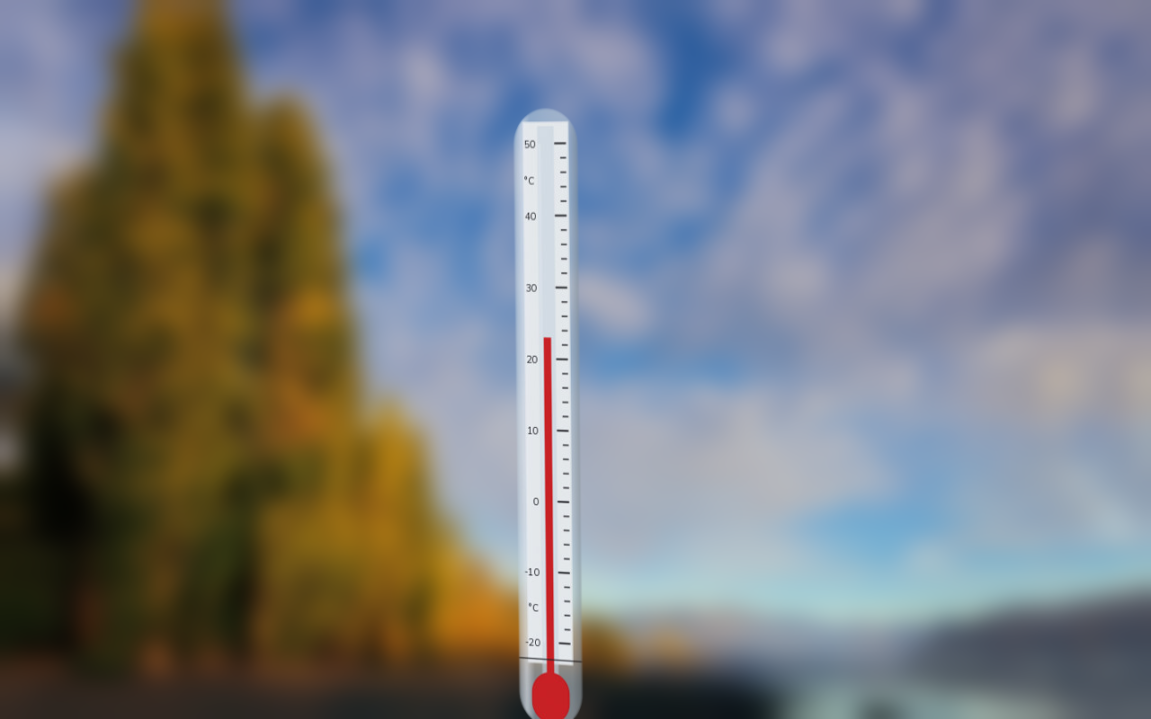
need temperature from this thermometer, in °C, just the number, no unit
23
